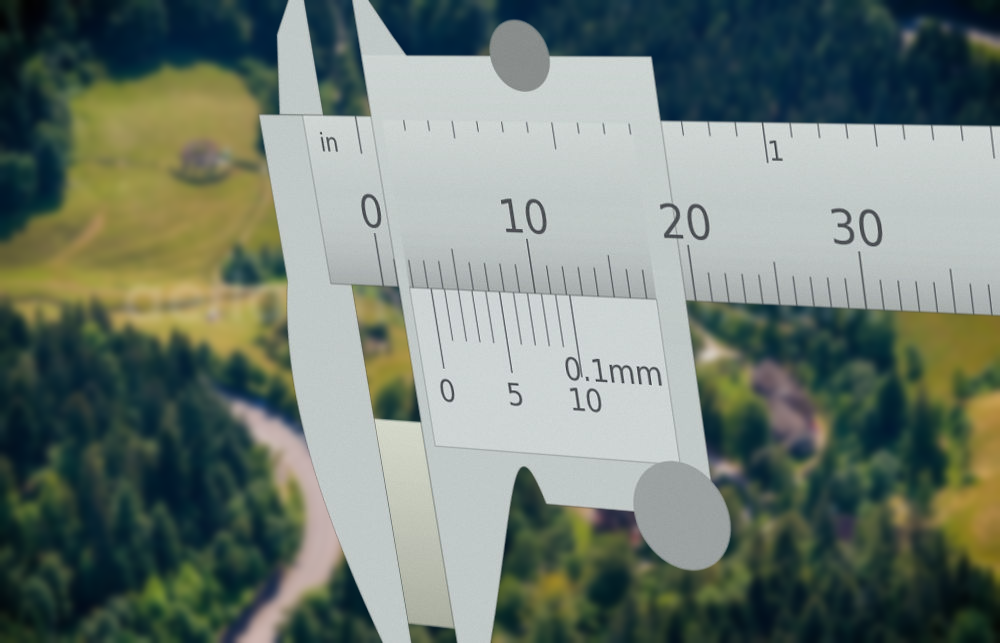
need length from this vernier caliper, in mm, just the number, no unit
3.2
